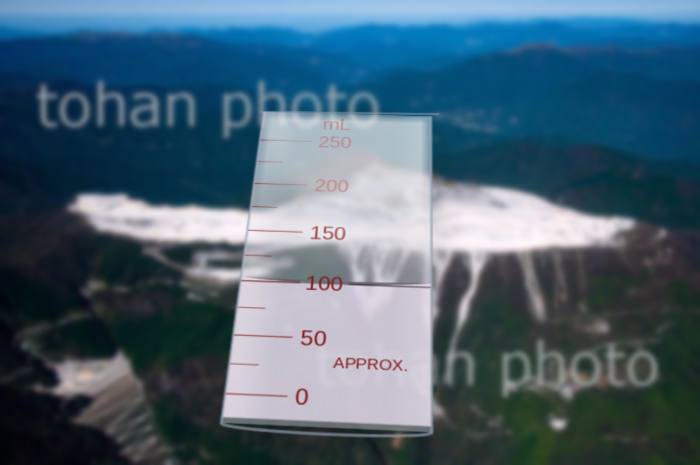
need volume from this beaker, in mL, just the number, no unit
100
